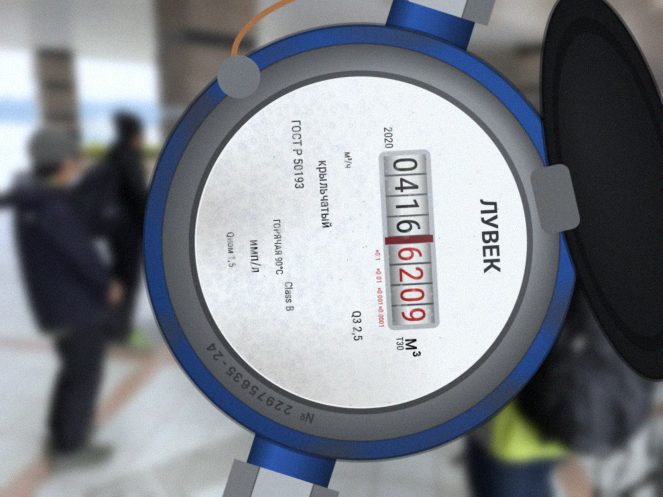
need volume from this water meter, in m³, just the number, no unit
416.6209
